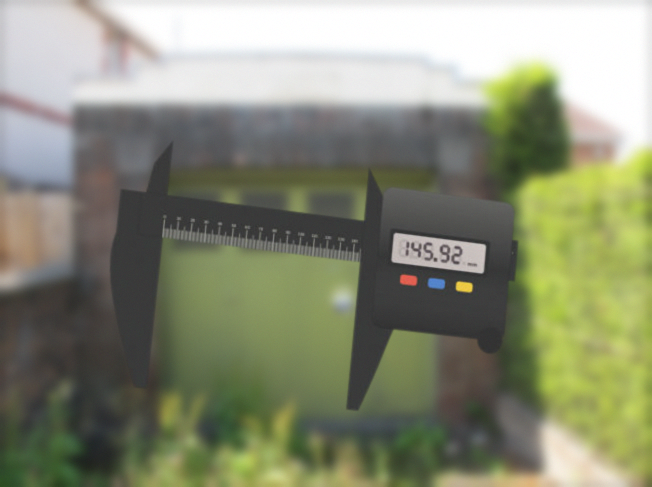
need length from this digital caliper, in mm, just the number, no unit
145.92
